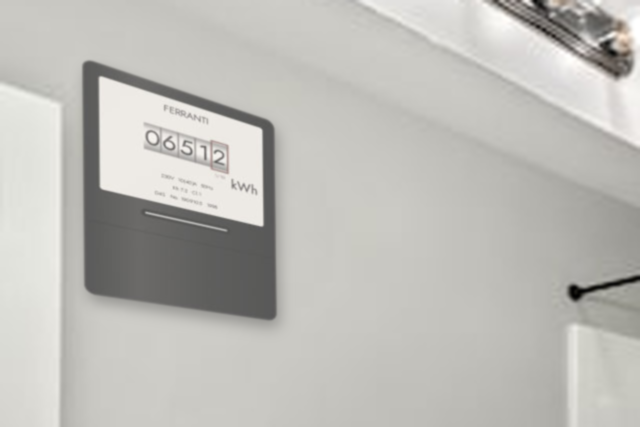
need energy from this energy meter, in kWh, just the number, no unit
651.2
